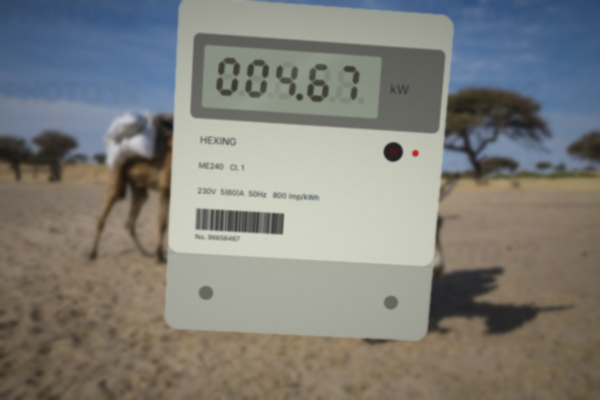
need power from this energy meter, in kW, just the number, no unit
4.67
